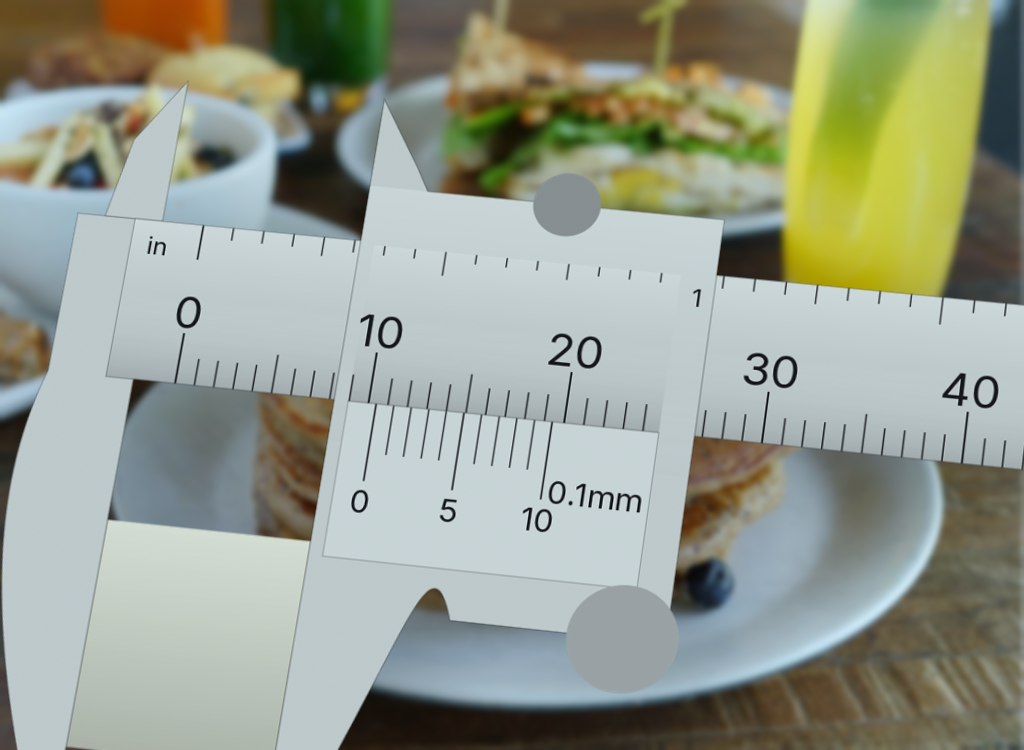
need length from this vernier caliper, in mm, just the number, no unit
10.4
